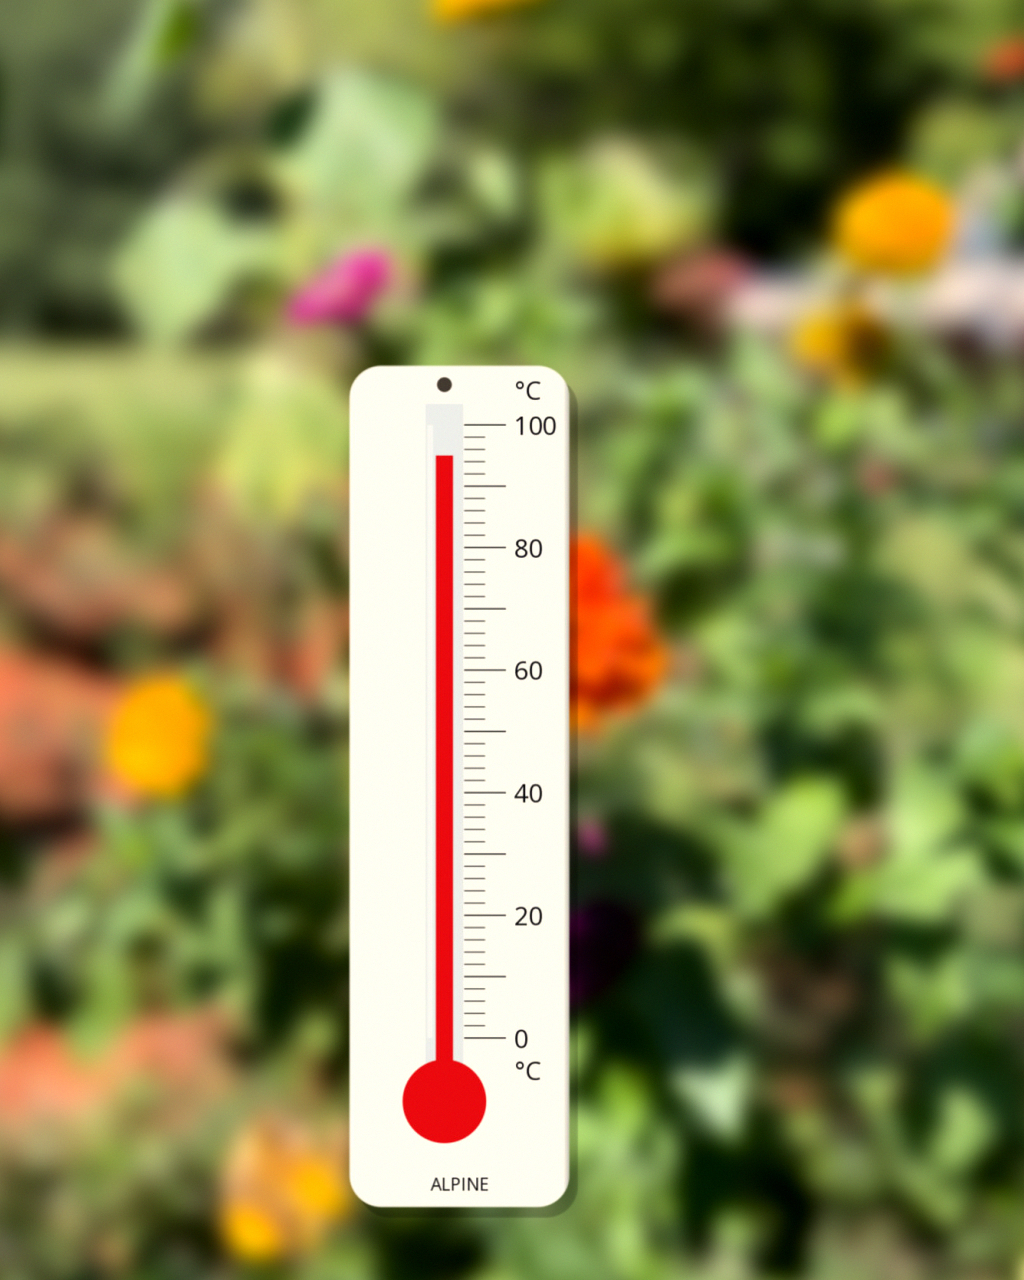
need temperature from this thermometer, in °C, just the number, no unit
95
